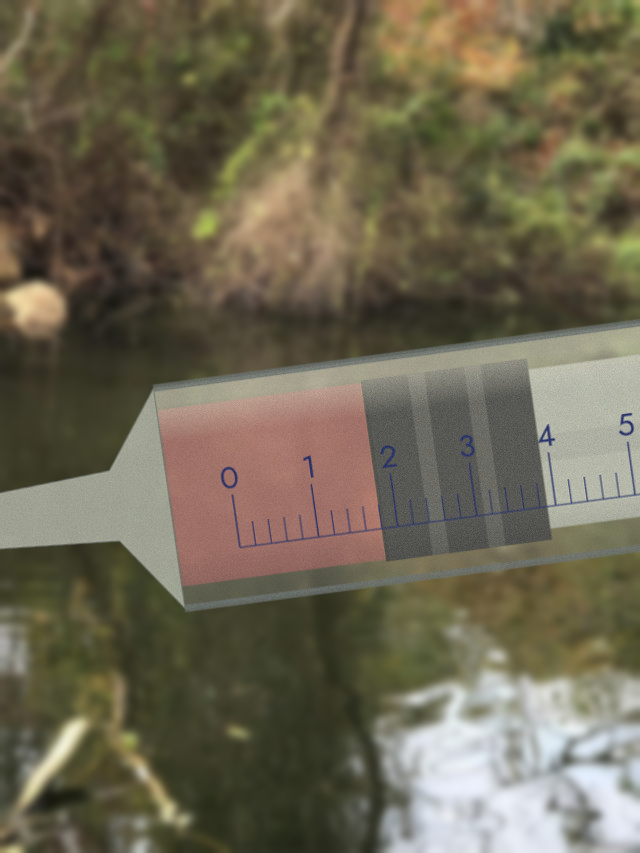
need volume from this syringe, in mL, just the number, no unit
1.8
